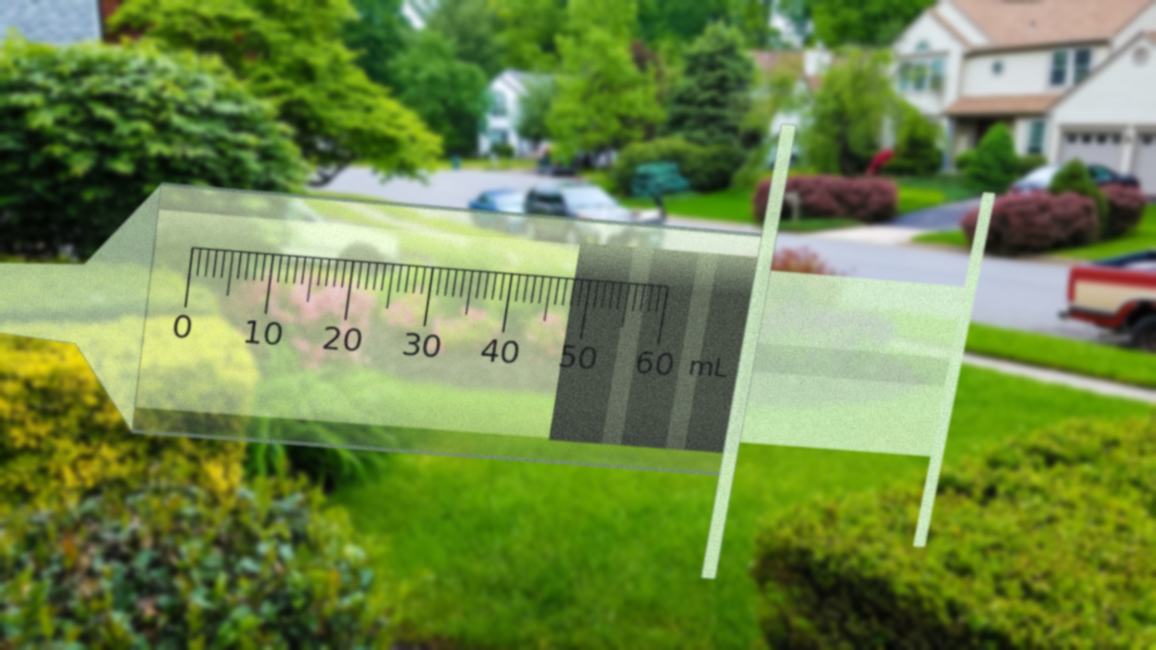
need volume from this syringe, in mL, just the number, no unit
48
